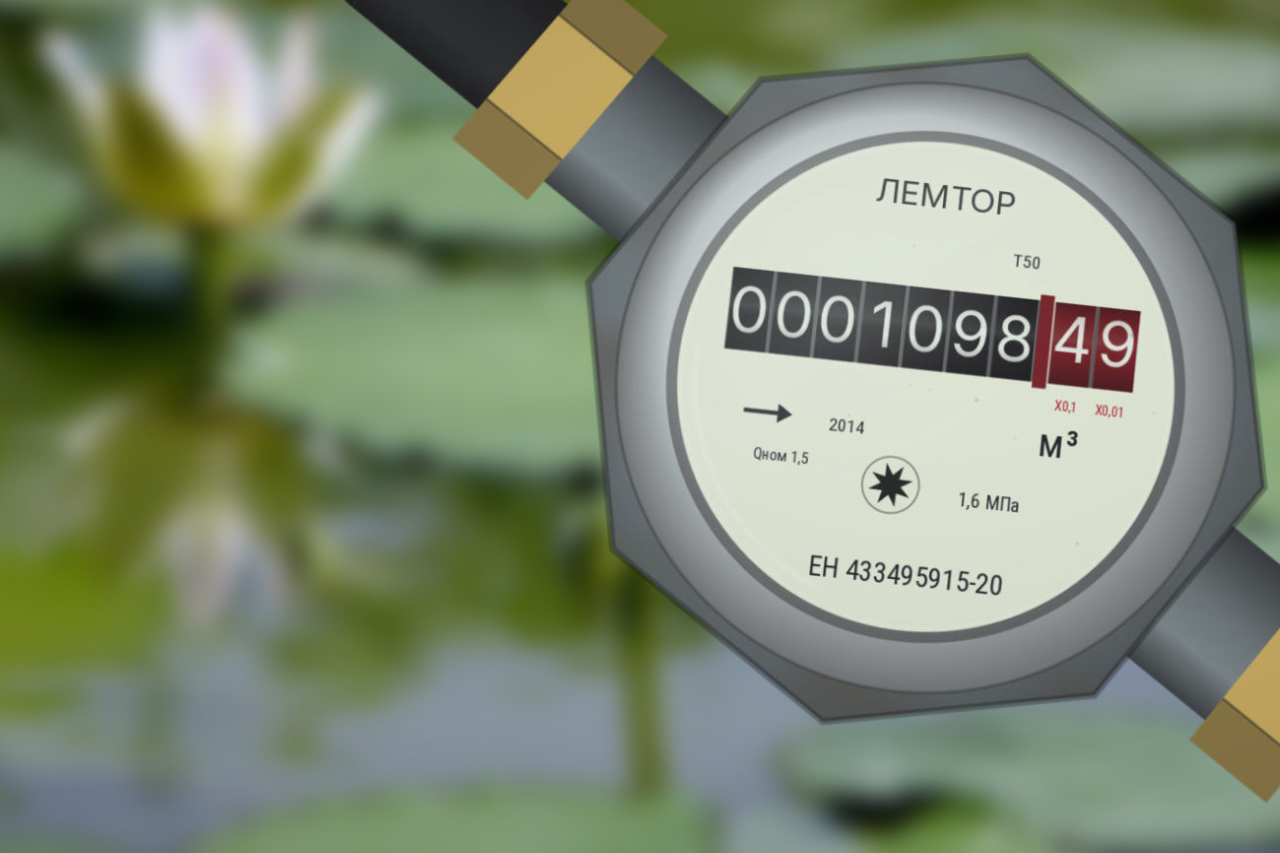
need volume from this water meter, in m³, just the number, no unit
1098.49
